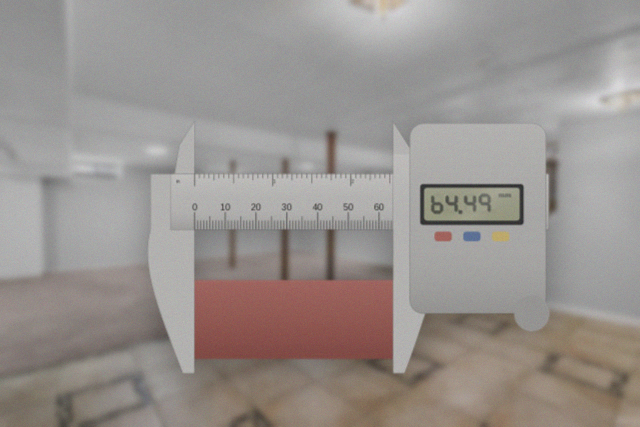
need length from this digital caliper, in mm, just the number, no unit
64.49
